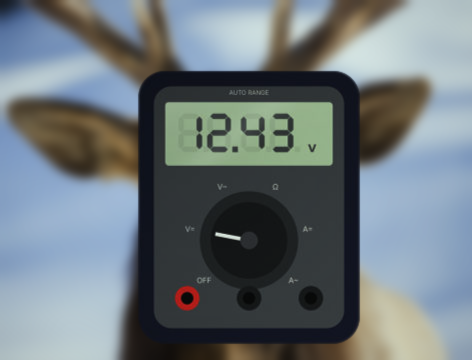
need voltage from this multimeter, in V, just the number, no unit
12.43
